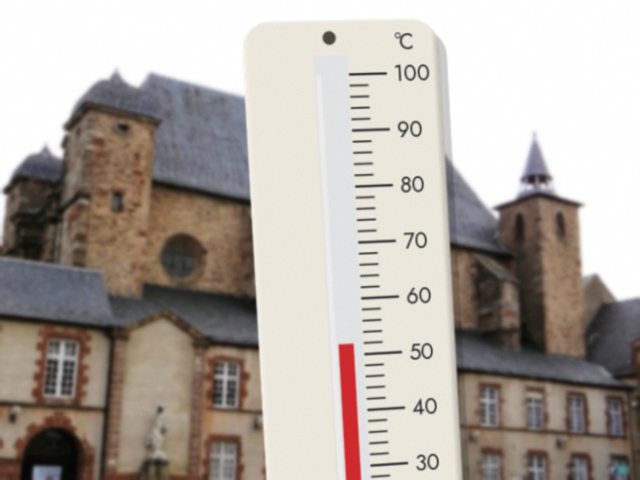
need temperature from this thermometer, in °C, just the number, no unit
52
